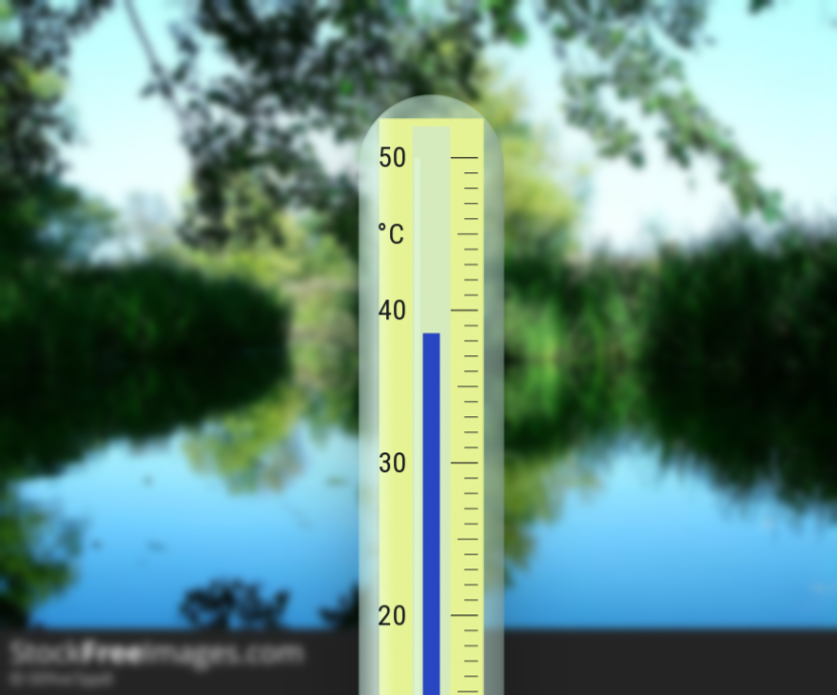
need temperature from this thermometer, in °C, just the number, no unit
38.5
